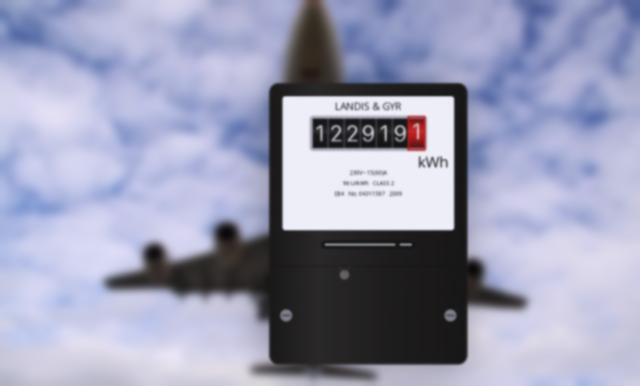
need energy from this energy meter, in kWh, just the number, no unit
122919.1
